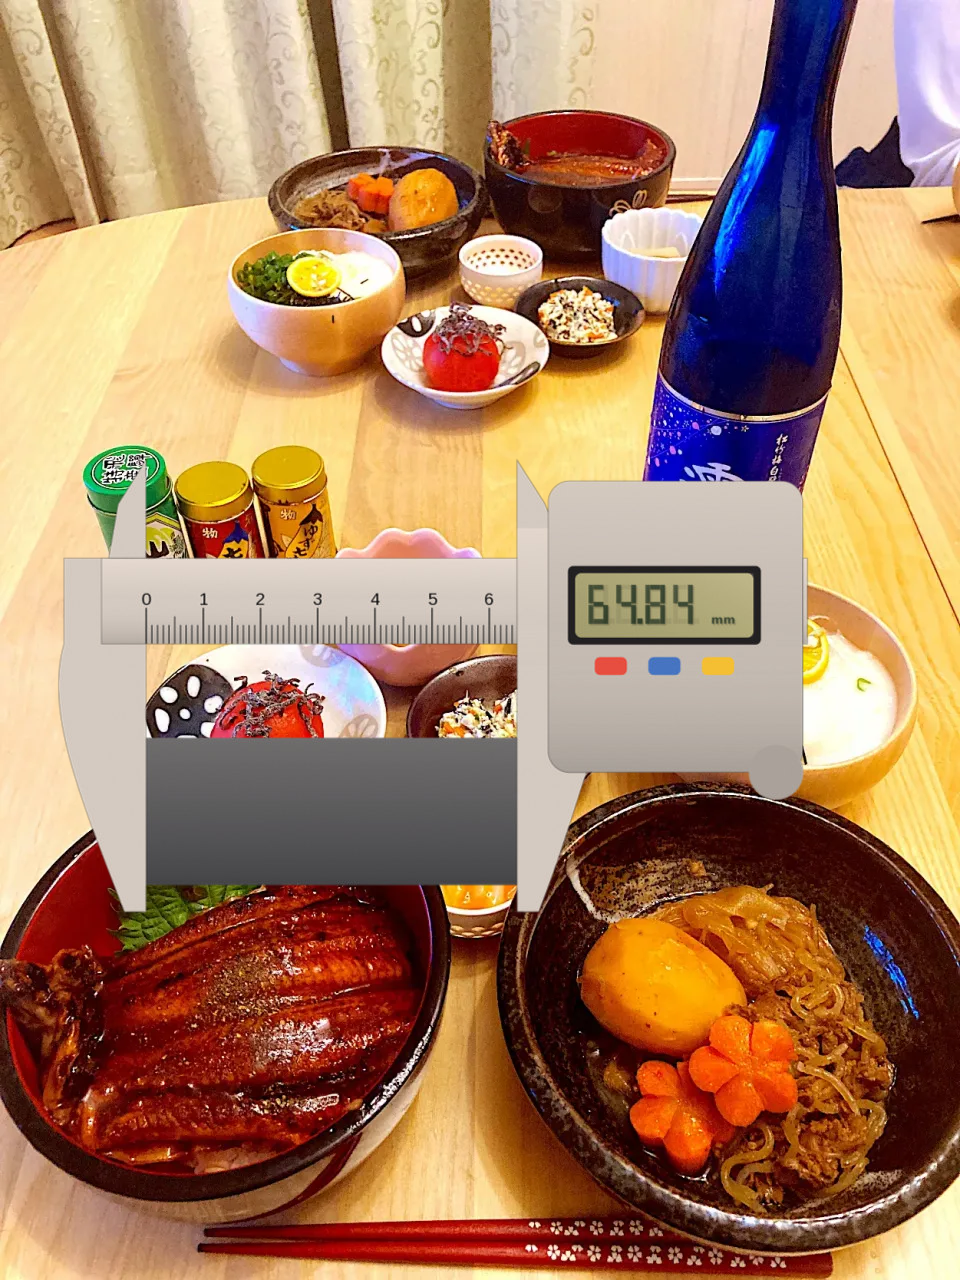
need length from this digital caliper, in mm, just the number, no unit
64.84
